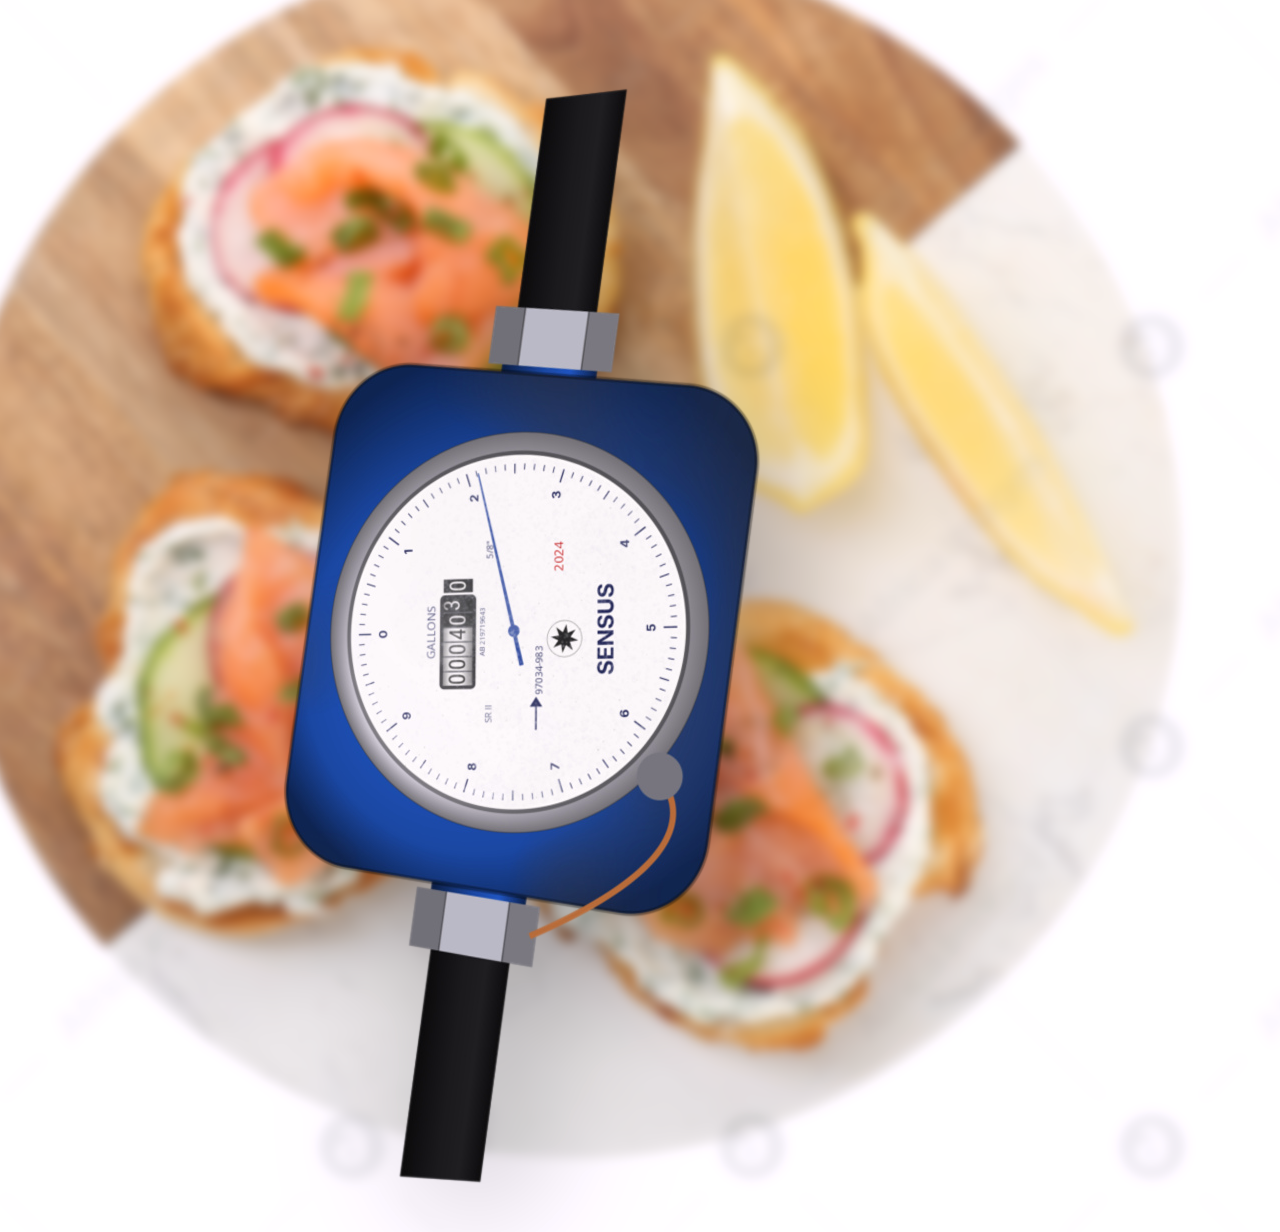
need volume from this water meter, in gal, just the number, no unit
4032.1
